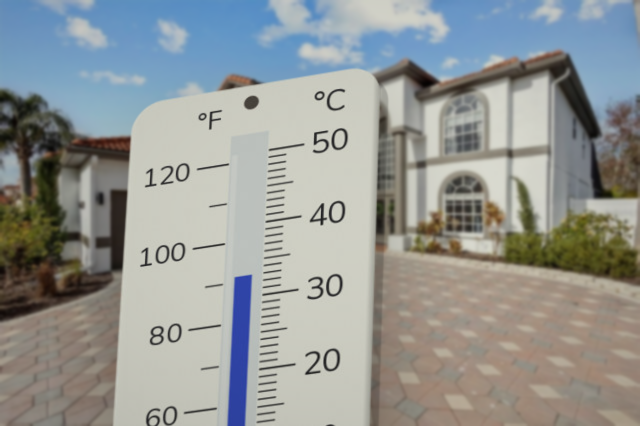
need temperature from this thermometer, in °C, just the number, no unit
33
